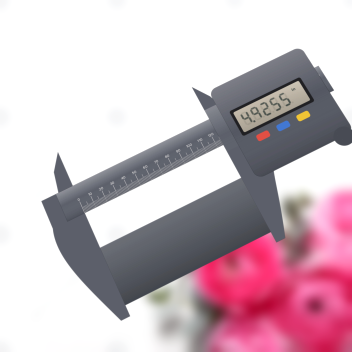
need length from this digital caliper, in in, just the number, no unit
4.9255
